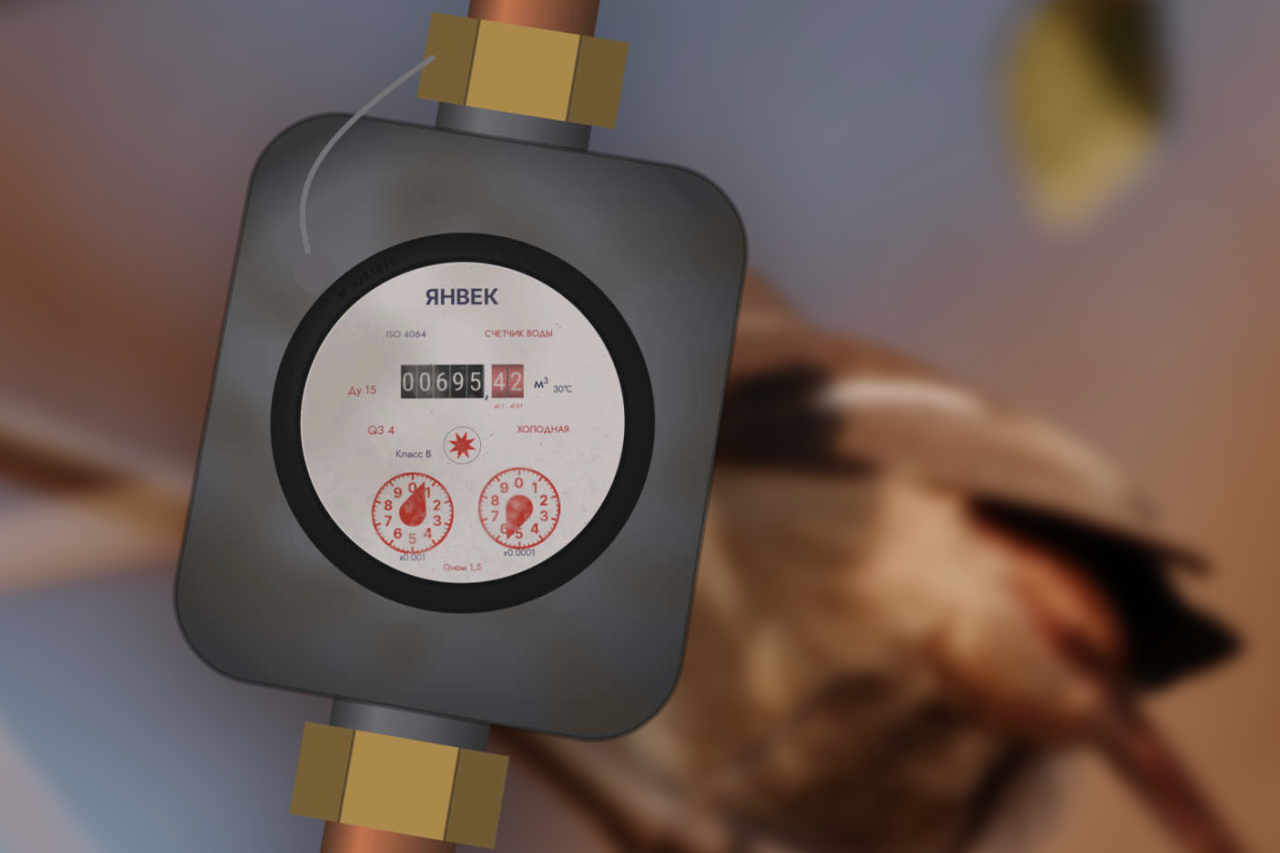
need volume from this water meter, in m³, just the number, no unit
695.4205
